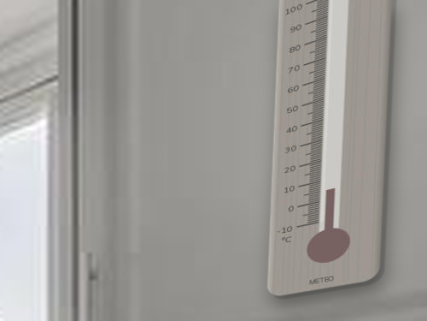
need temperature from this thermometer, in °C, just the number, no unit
5
